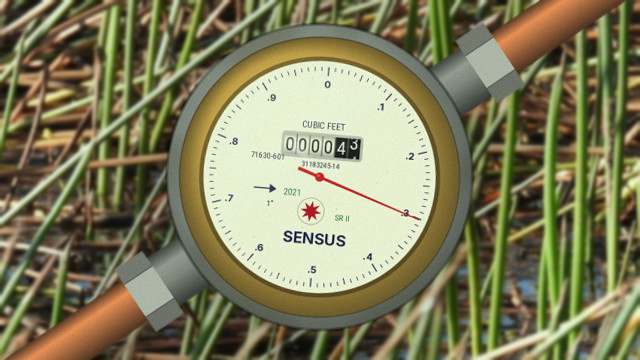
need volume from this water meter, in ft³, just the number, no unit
43.30
